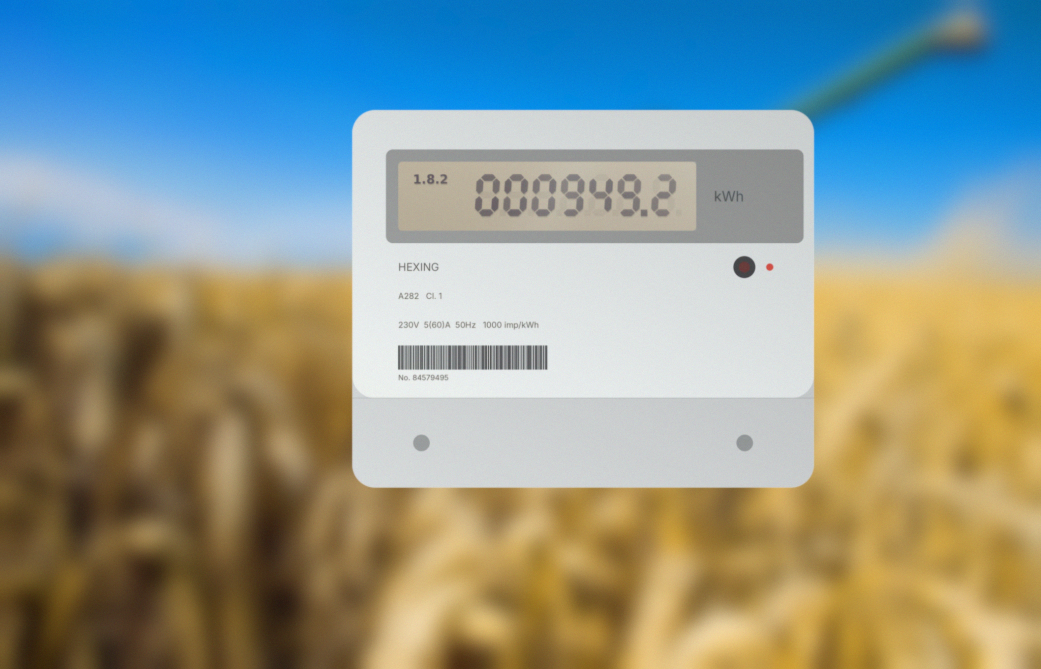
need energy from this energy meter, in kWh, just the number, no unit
949.2
